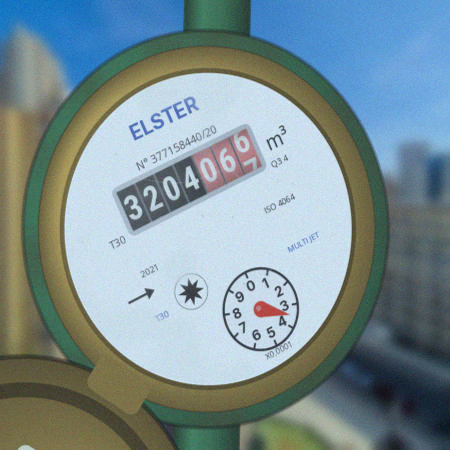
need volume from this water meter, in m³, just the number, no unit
3204.0663
